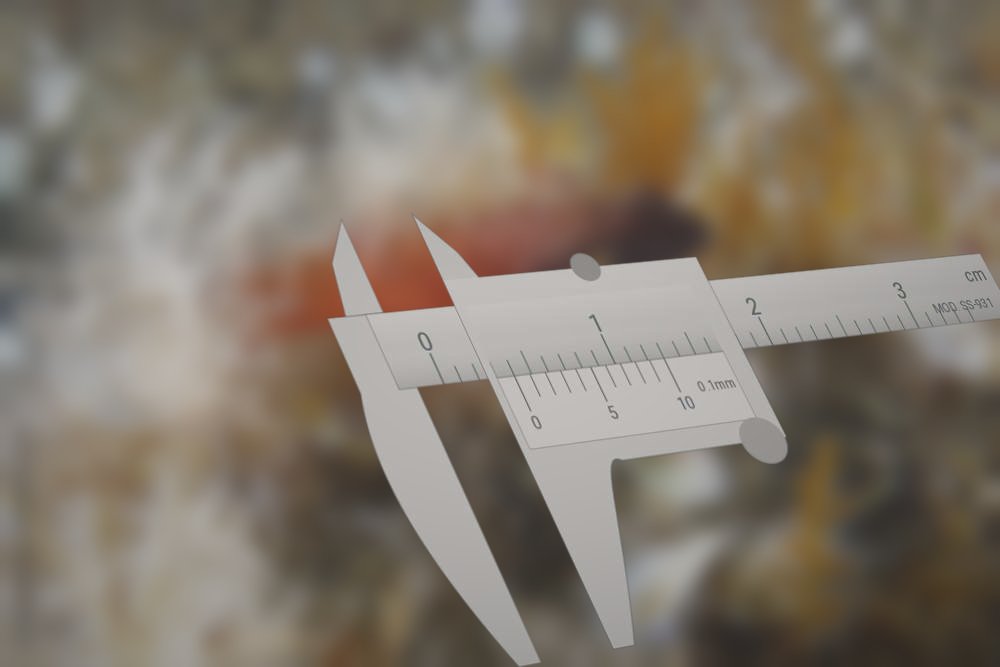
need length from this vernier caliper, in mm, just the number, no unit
4.0
